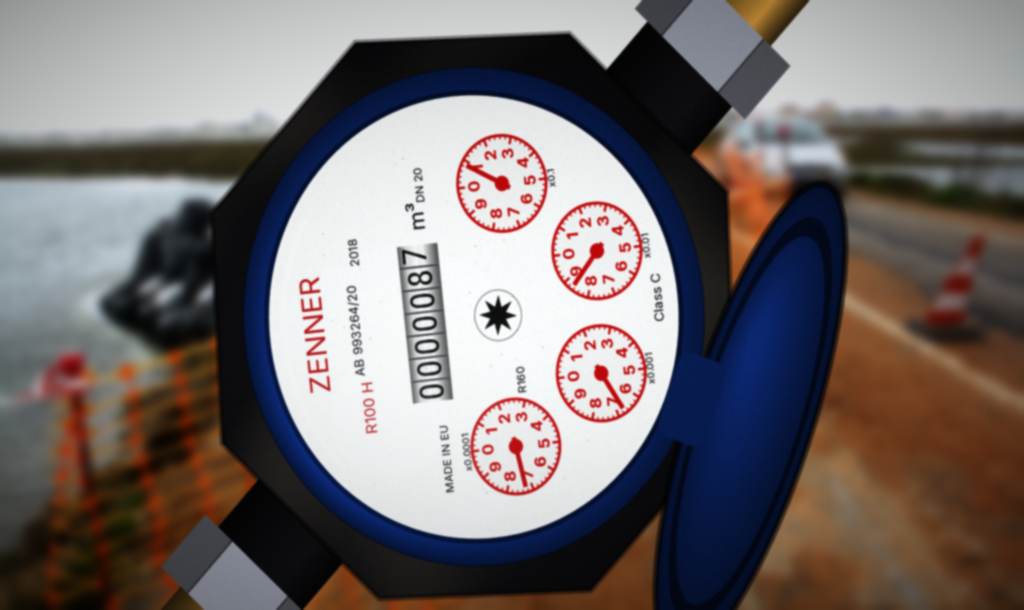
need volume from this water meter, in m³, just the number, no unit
87.0867
